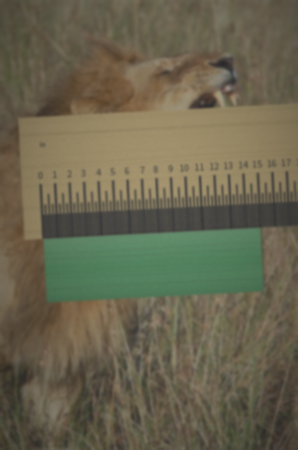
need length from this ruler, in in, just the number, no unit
15
